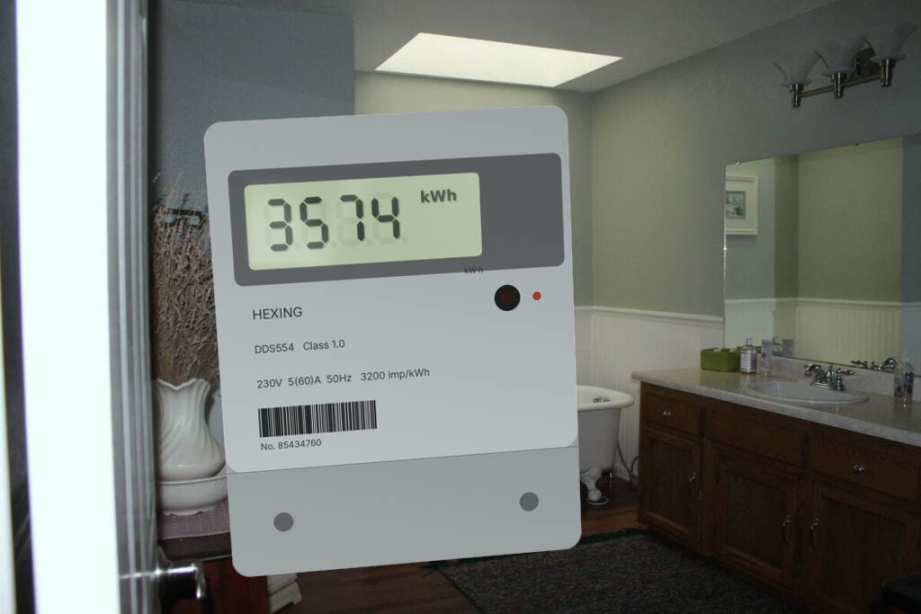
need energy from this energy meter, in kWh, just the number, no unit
3574
